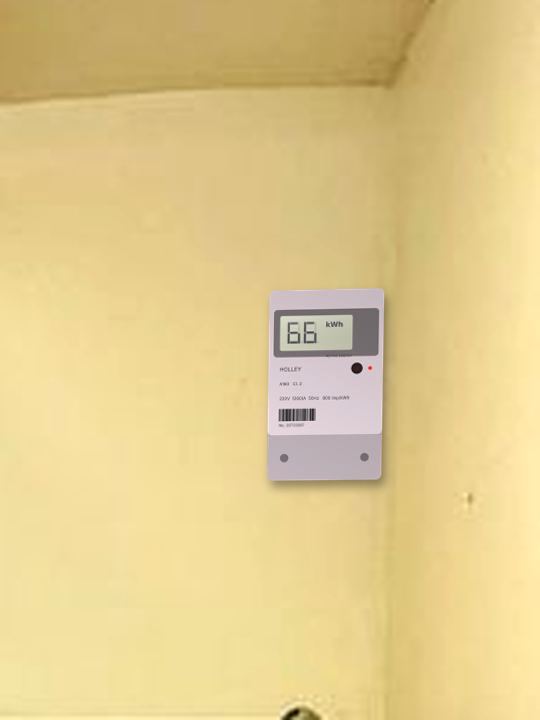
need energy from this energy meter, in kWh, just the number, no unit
66
